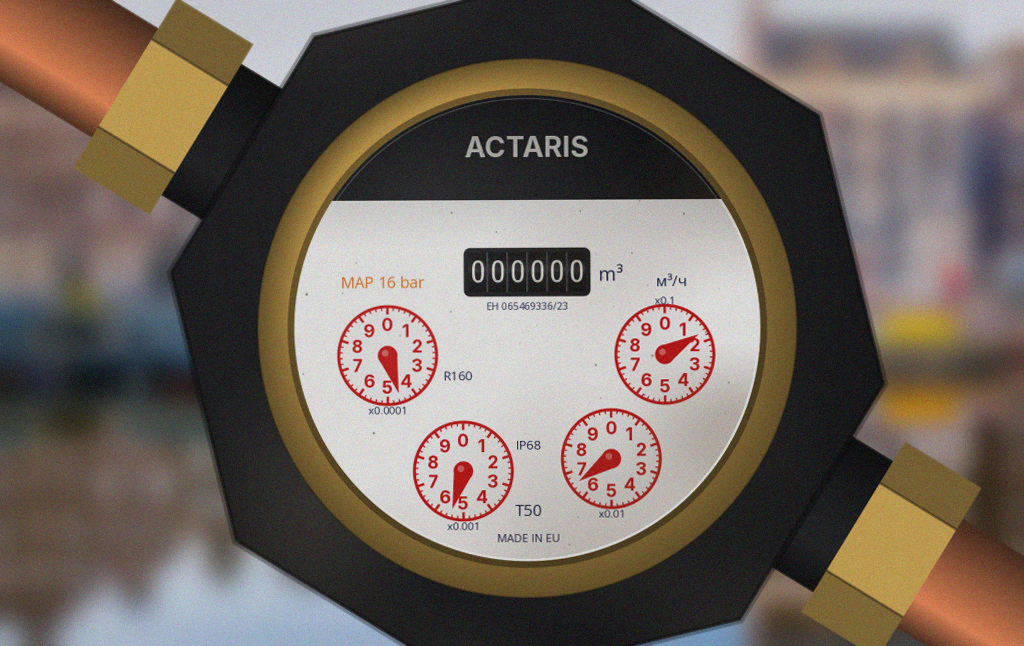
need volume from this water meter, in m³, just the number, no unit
0.1654
